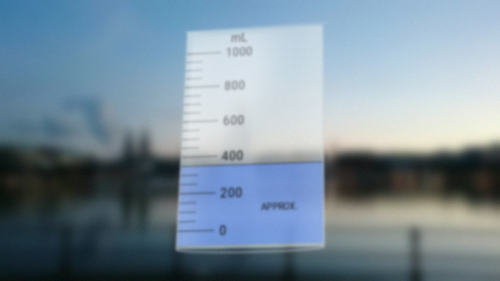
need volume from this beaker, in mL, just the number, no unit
350
